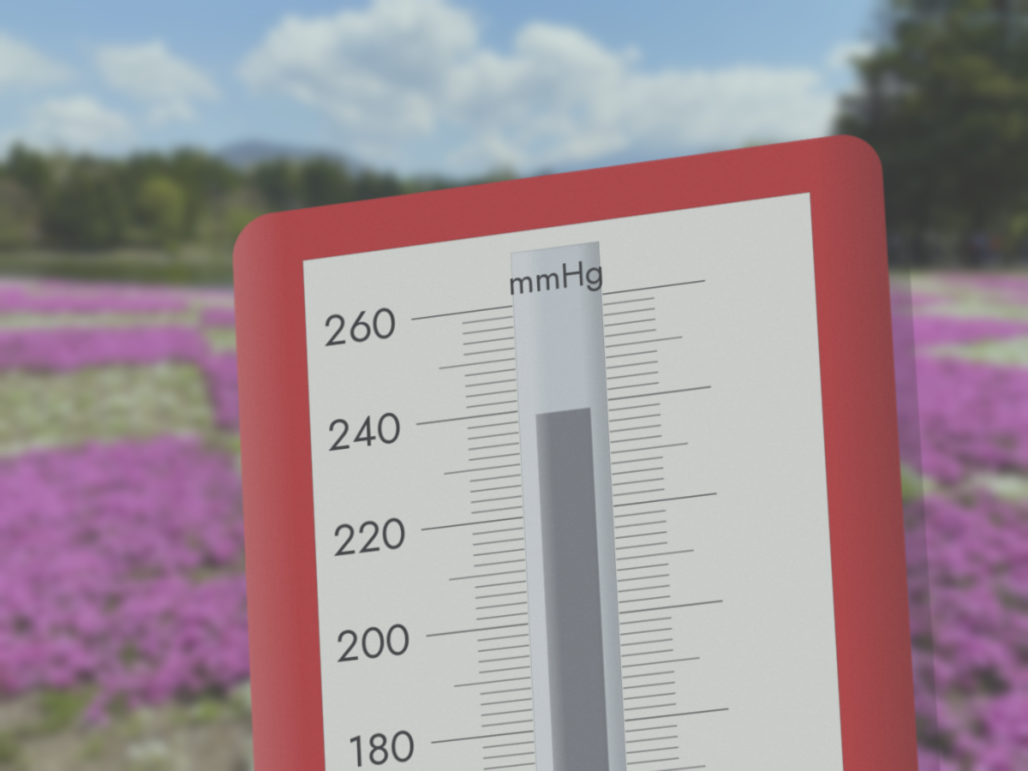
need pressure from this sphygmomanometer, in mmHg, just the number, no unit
239
